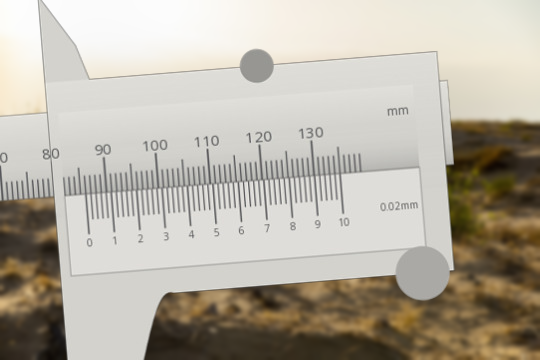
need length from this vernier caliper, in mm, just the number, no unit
86.0
